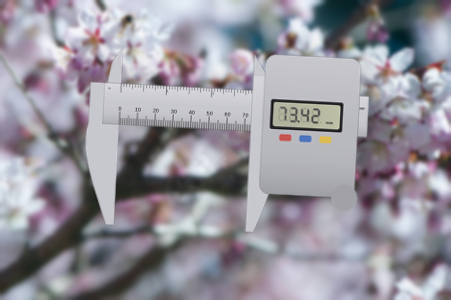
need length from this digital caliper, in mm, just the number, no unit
73.42
